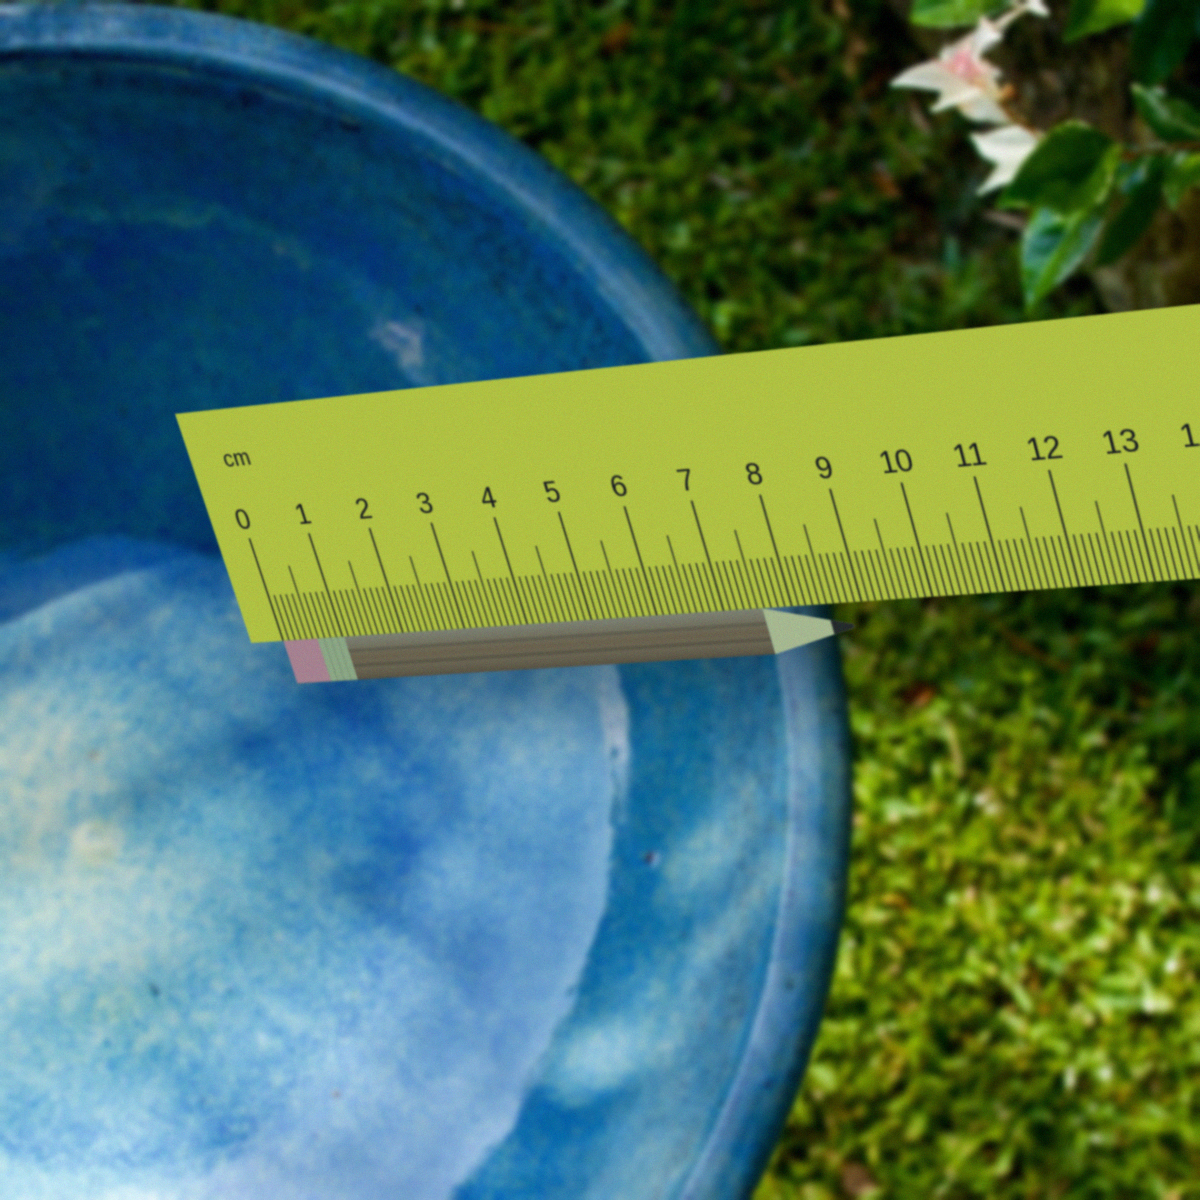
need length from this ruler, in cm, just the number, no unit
8.8
